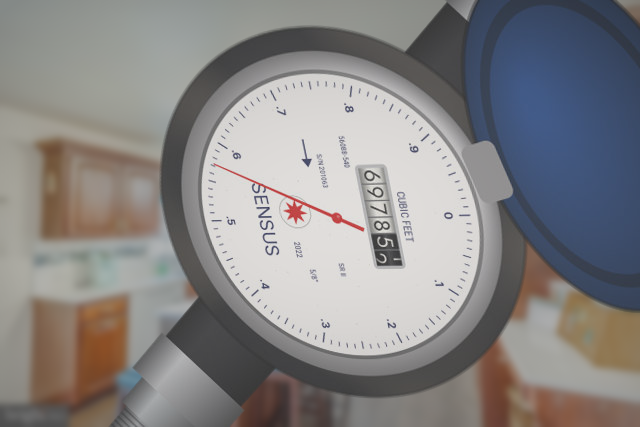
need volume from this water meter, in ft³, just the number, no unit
697851.57
